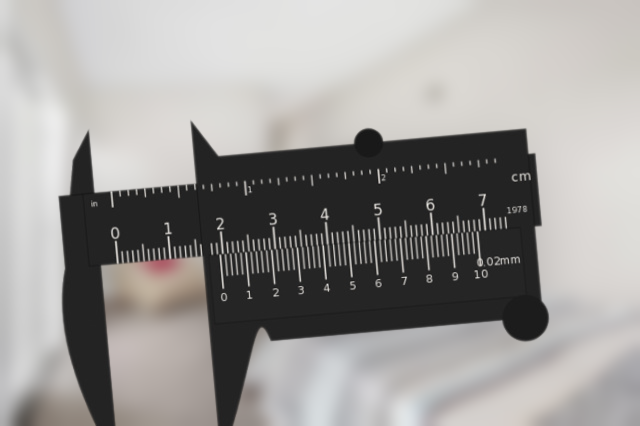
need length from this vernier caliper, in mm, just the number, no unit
19.5
